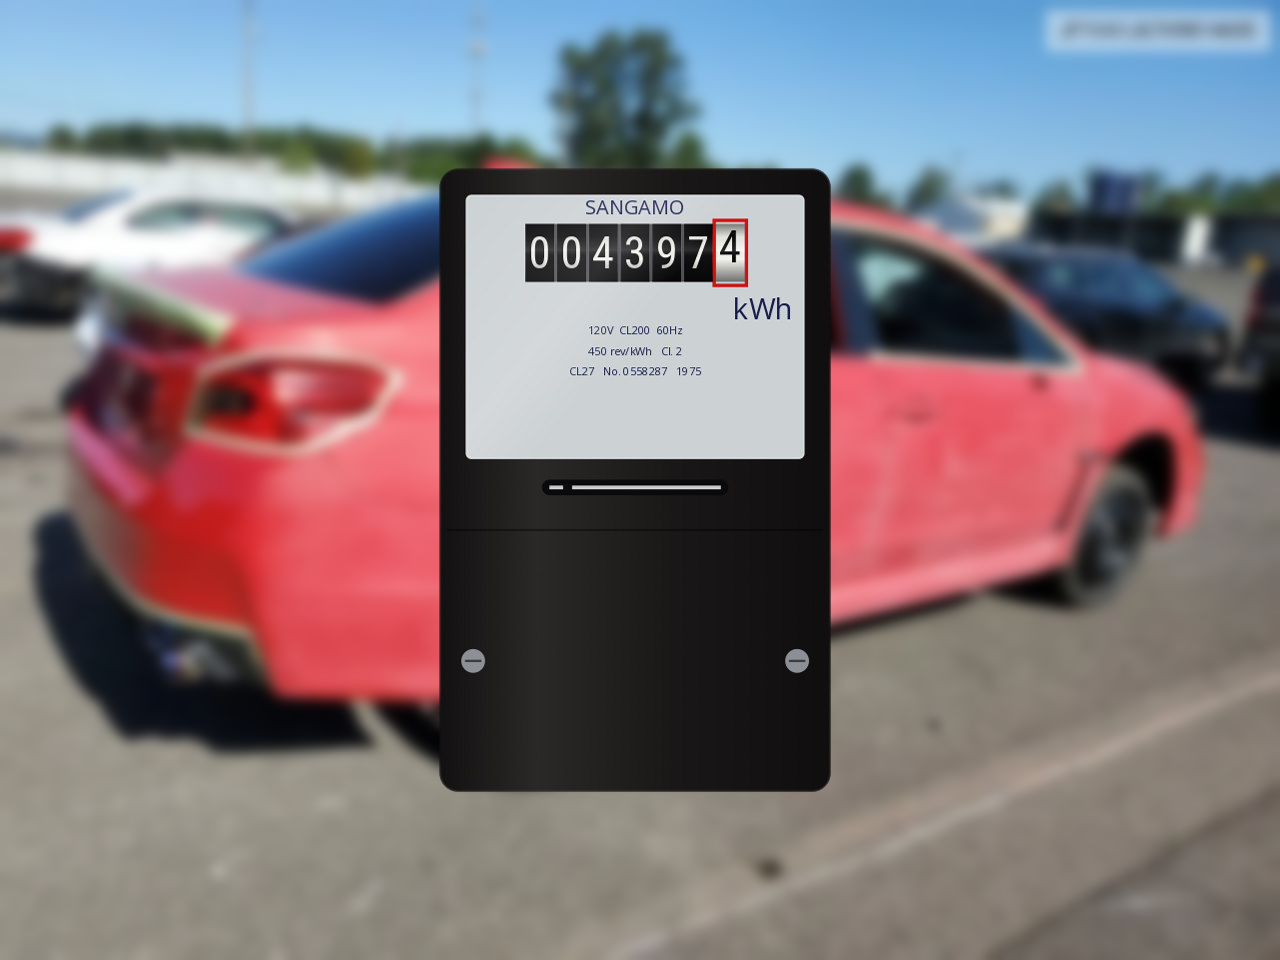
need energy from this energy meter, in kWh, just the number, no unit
4397.4
